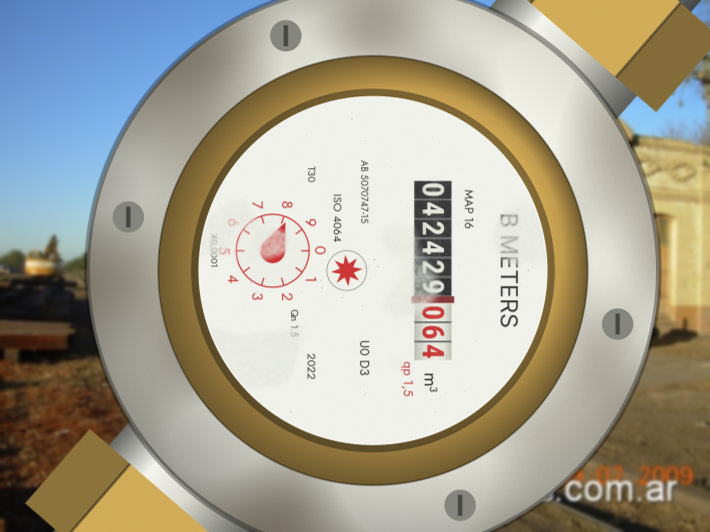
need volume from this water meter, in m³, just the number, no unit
42429.0648
